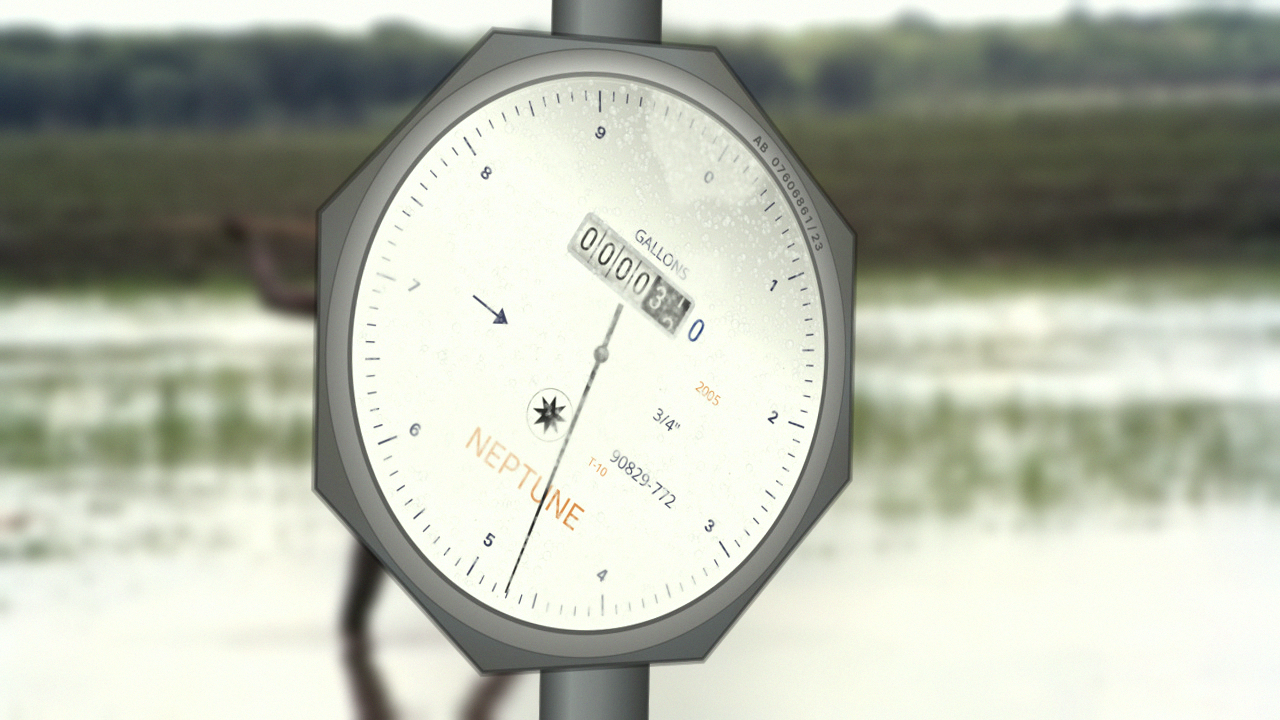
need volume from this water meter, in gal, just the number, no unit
314.7
